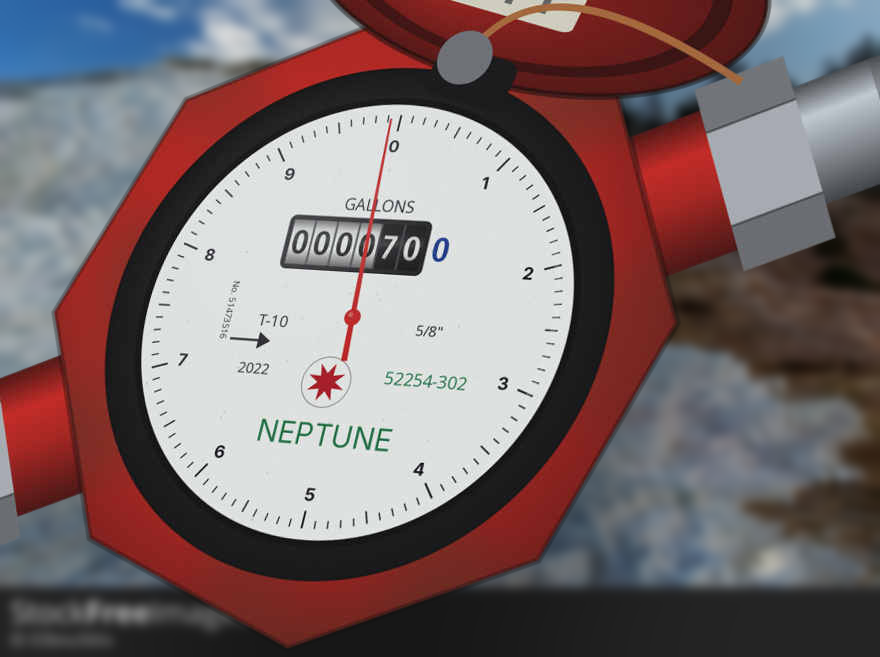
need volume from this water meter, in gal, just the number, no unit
699.9
